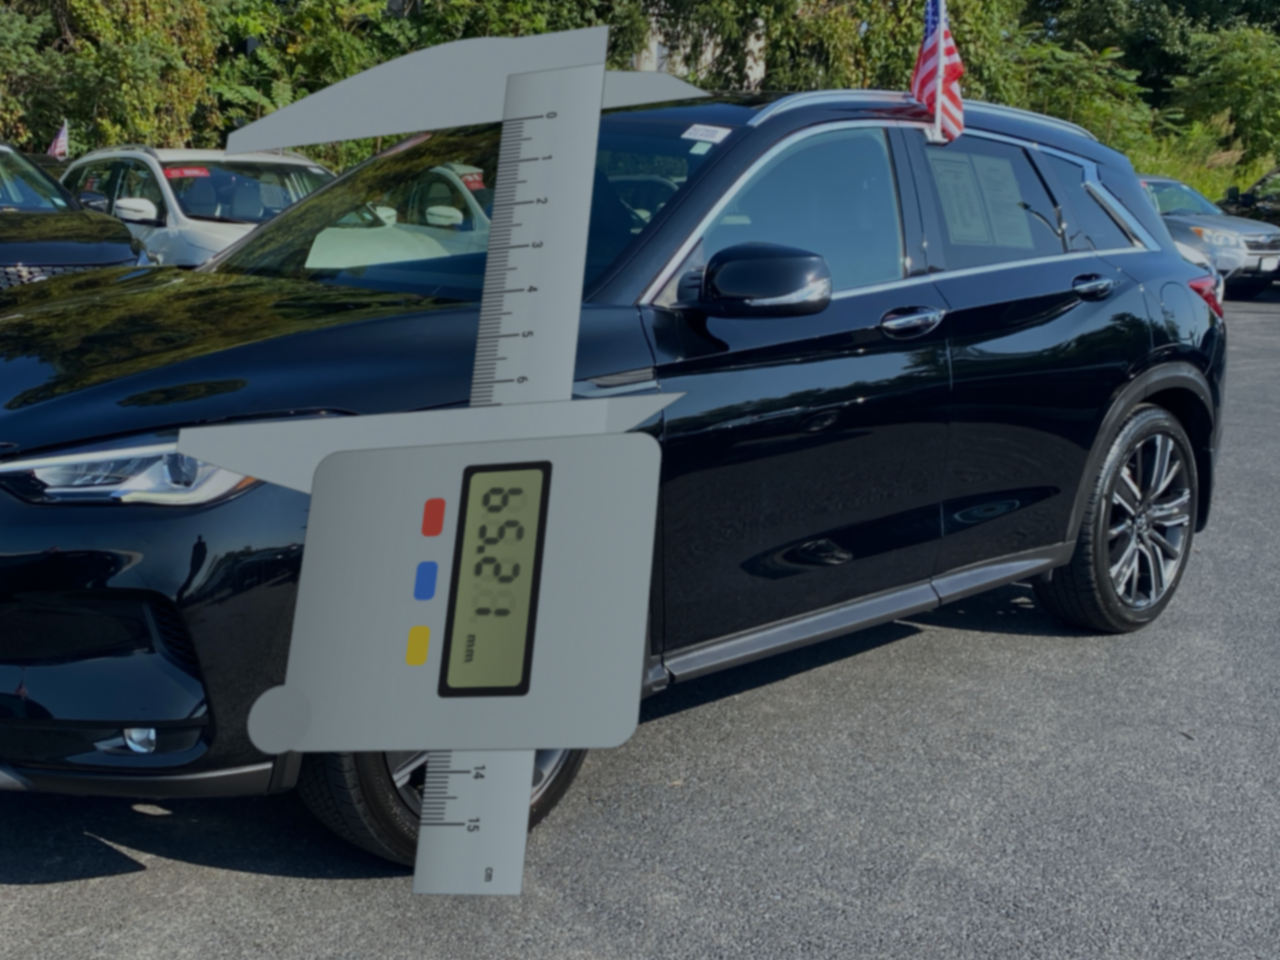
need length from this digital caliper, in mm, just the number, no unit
65.21
